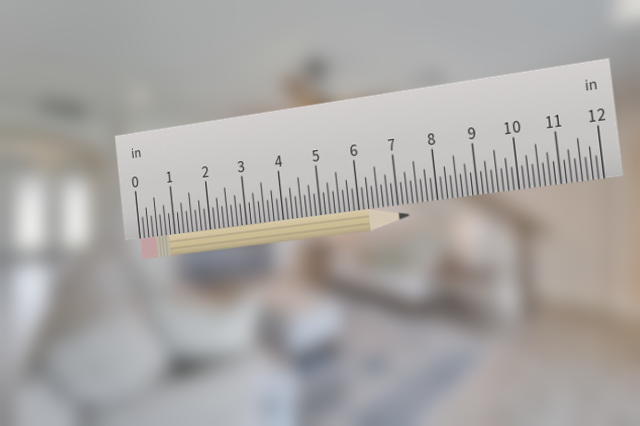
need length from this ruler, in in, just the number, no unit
7.25
